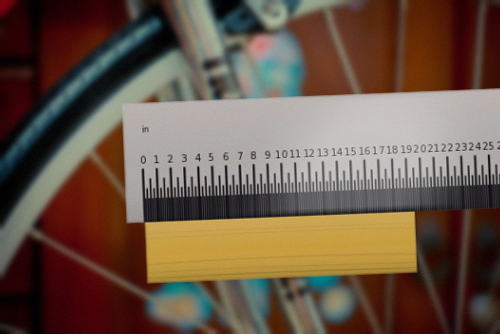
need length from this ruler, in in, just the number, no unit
19.5
